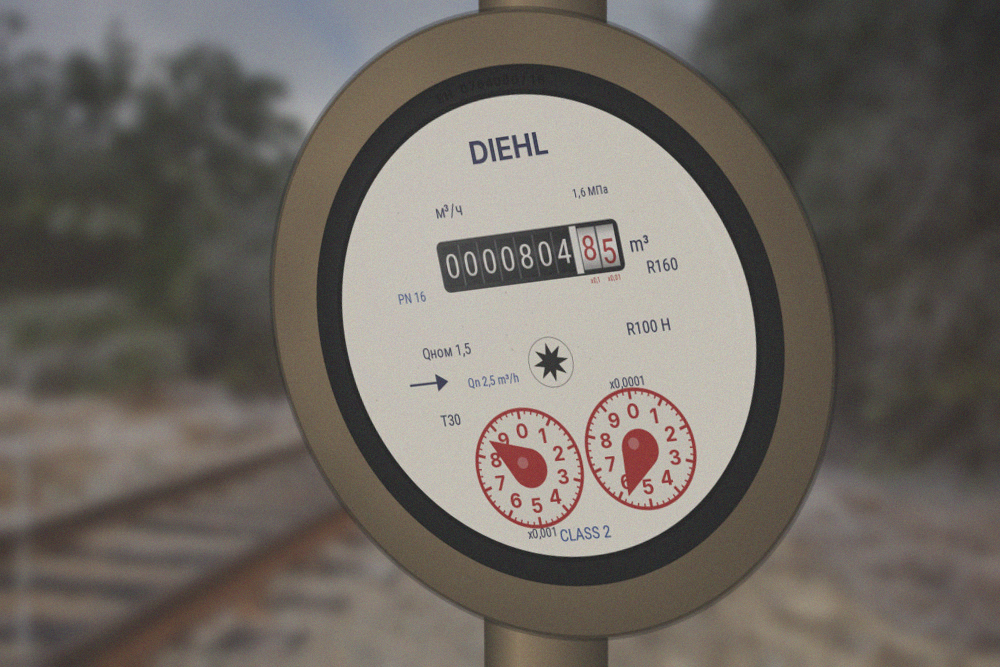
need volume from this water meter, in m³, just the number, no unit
804.8485
